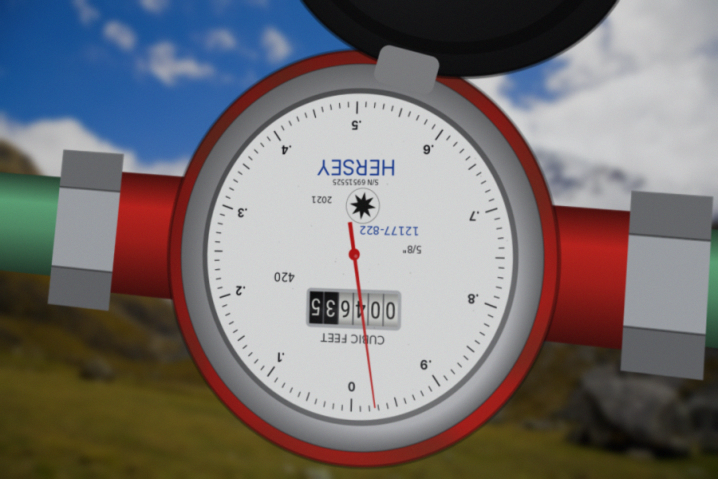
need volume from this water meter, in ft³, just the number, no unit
4634.97
